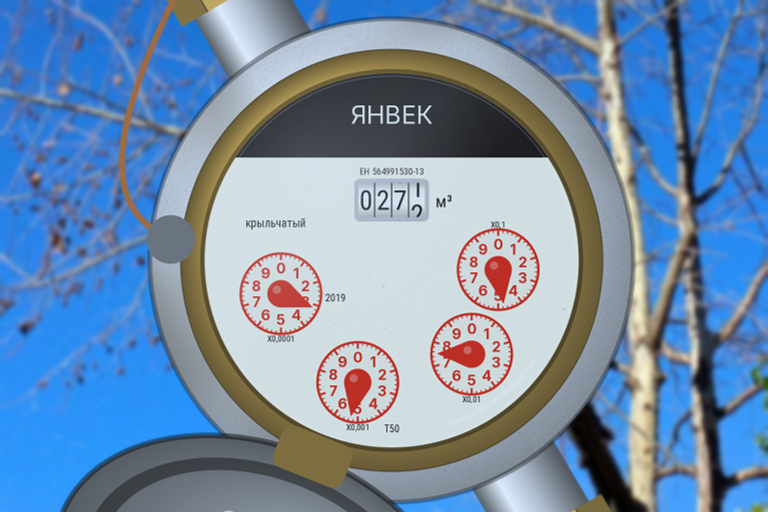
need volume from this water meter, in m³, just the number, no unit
271.4753
